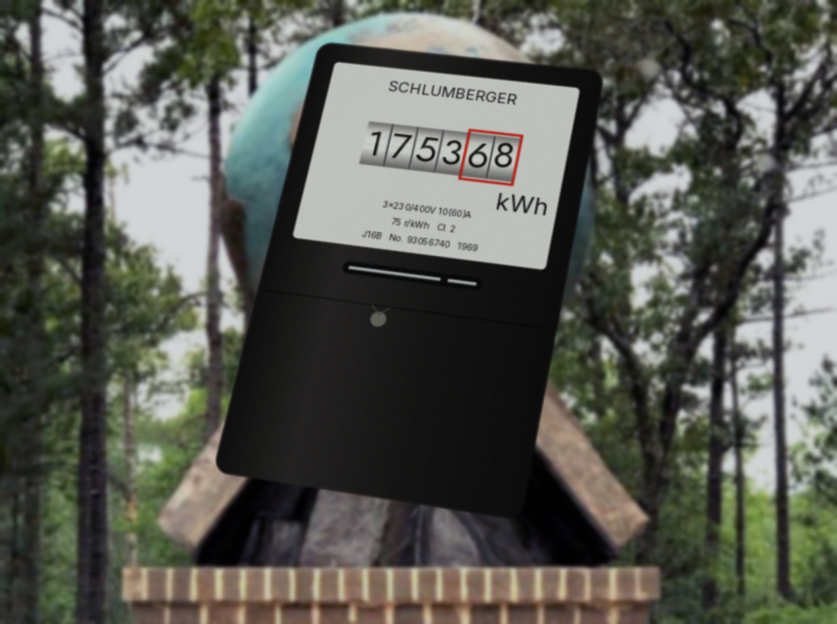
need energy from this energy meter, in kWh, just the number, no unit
1753.68
